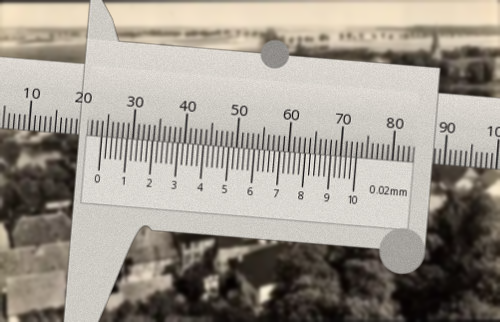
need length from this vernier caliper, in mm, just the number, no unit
24.0
